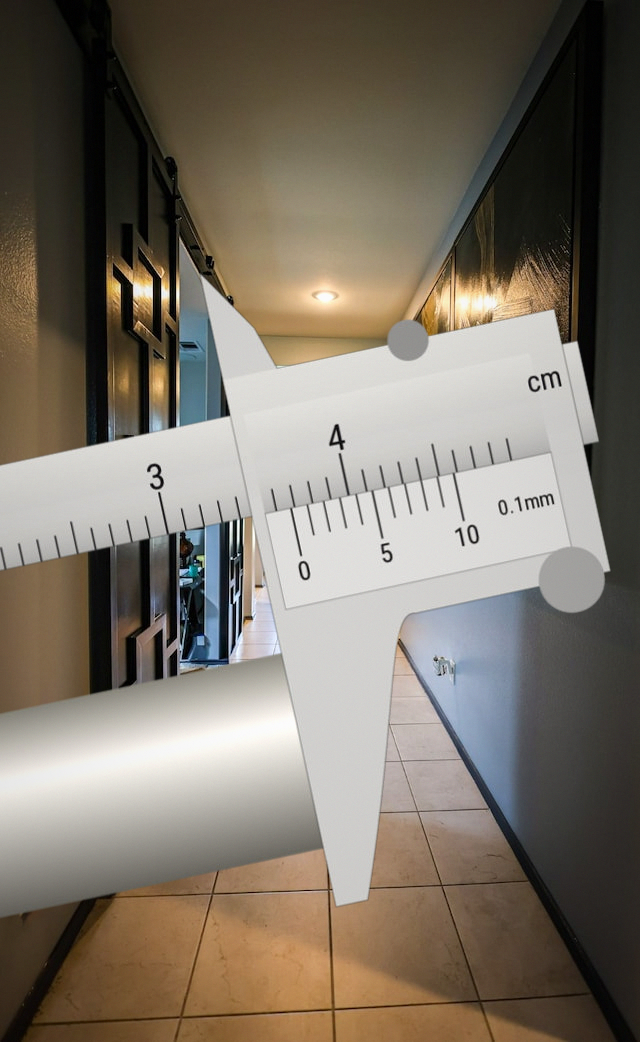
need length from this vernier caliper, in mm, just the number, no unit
36.8
